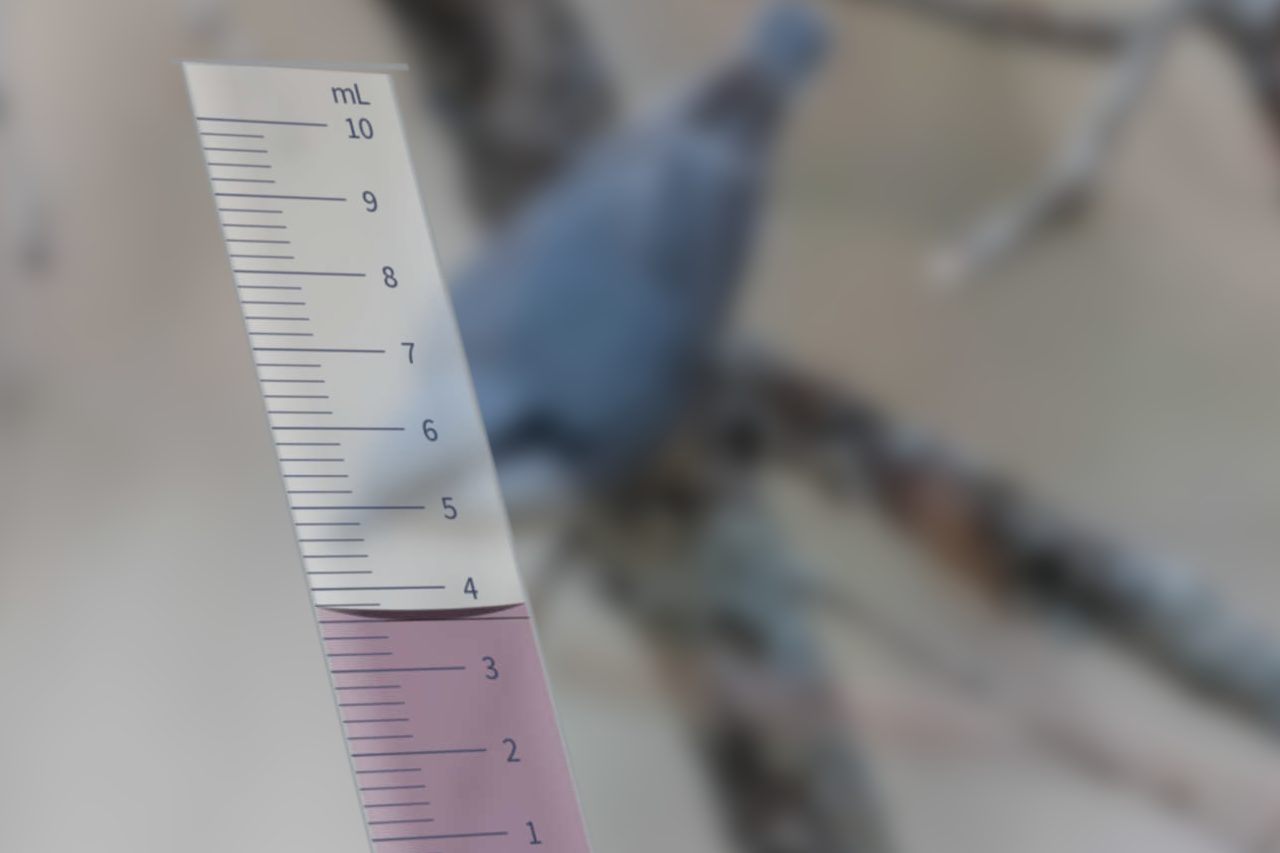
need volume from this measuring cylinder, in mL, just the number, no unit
3.6
